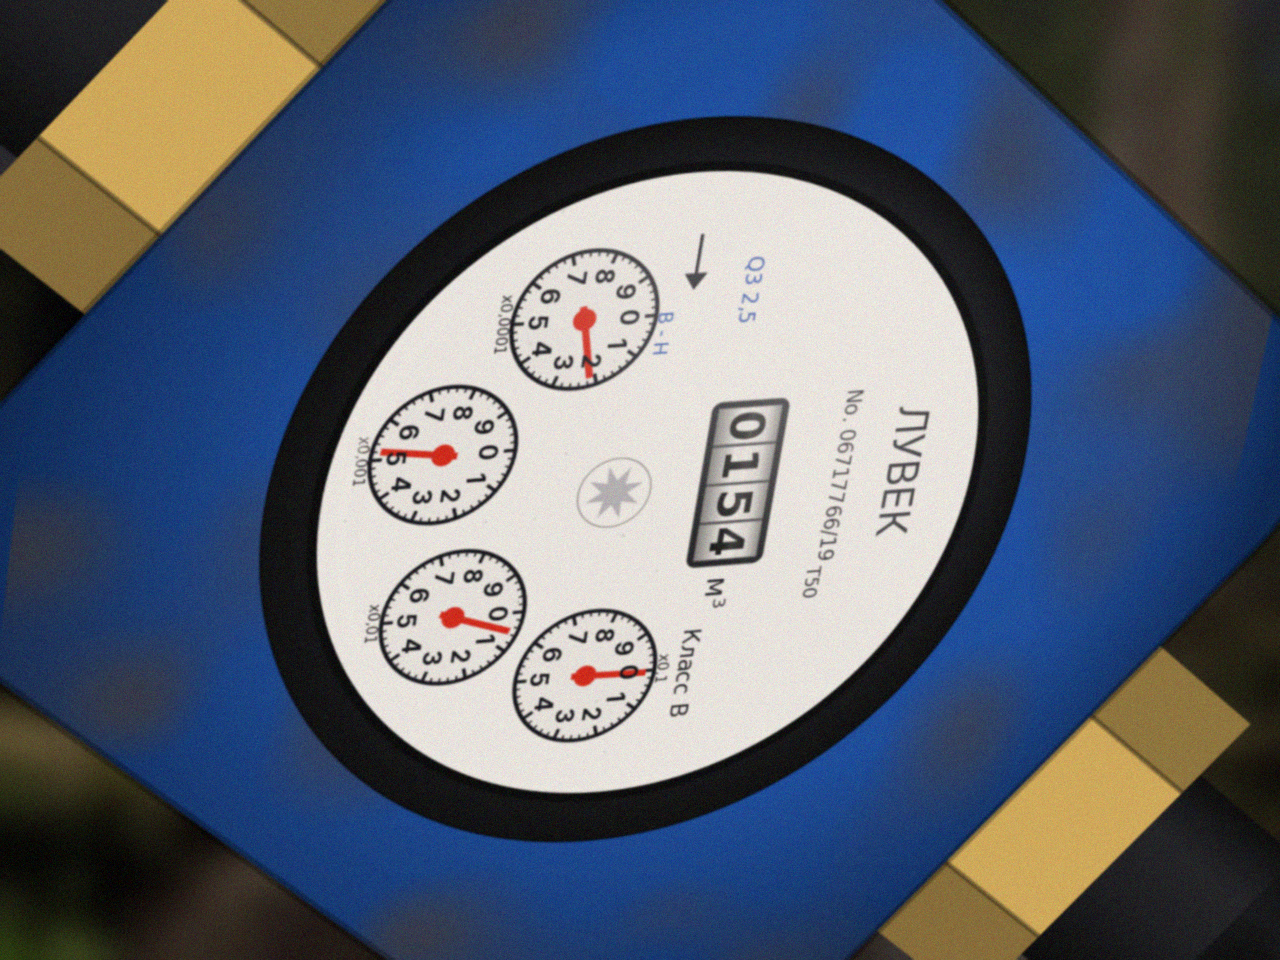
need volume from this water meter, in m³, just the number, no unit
154.0052
